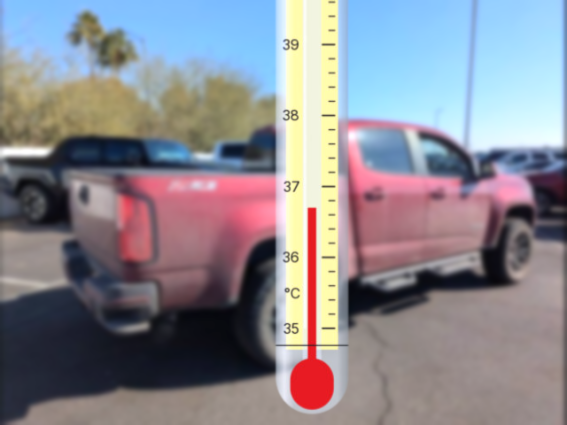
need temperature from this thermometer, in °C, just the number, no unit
36.7
